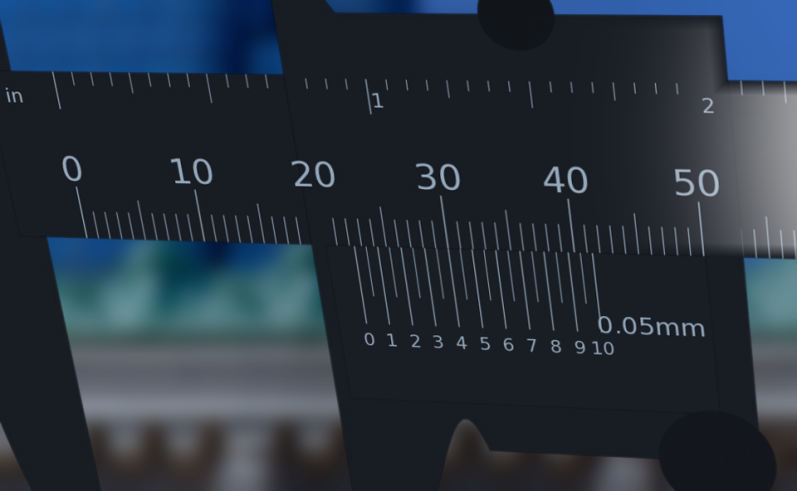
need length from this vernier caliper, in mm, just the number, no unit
22.4
